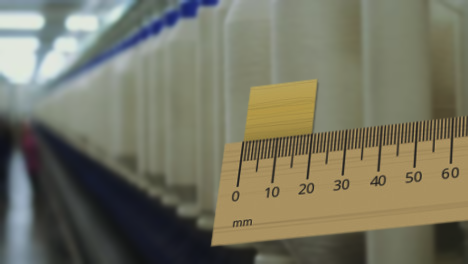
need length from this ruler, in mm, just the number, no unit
20
